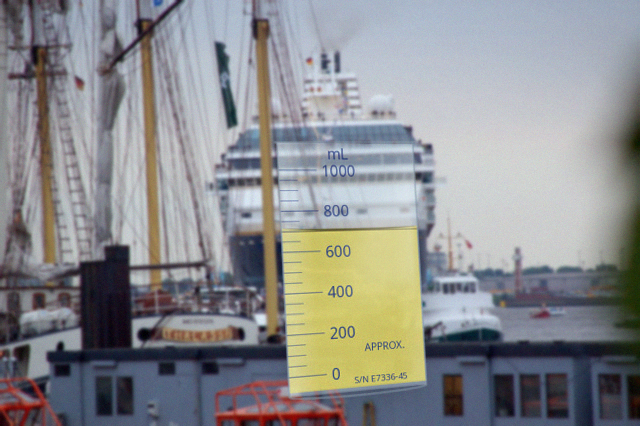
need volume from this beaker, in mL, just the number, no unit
700
